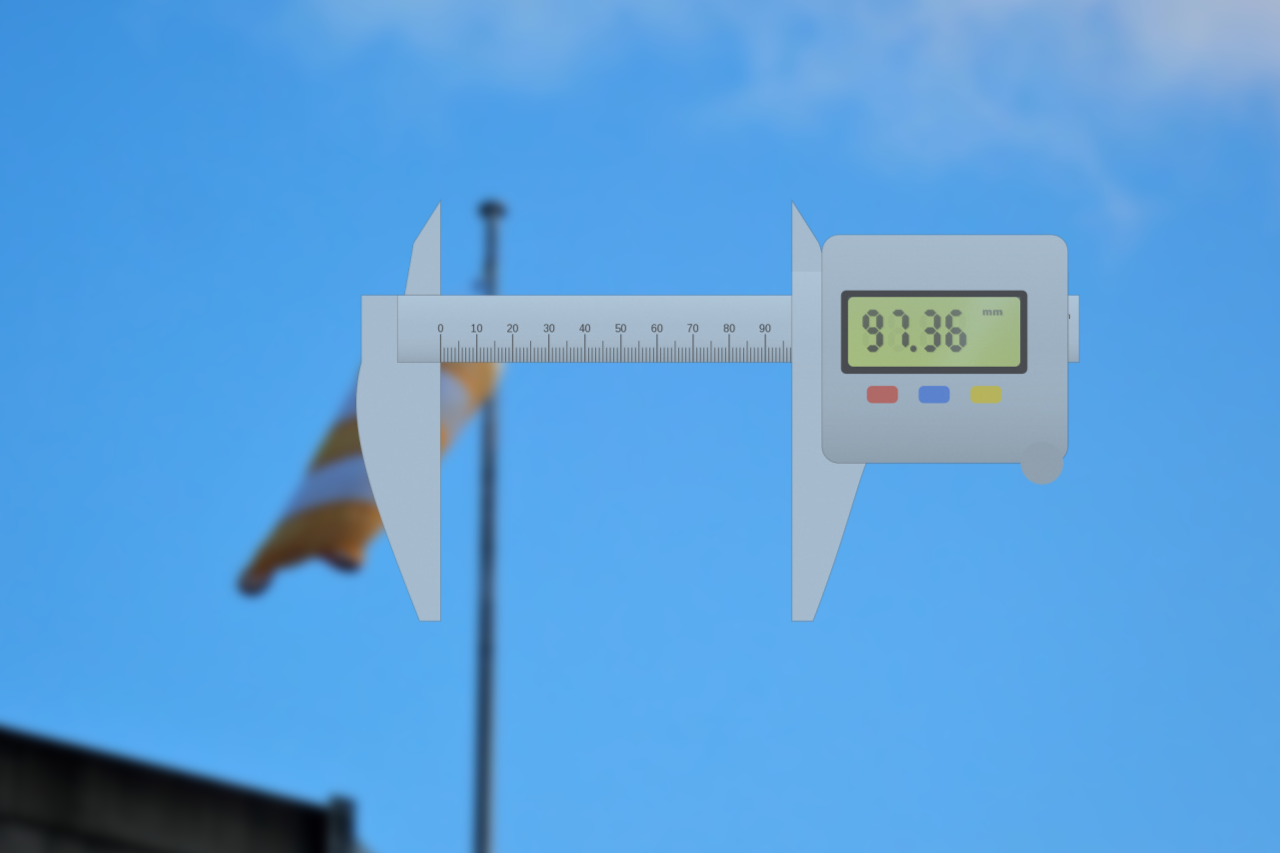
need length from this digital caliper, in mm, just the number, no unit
97.36
